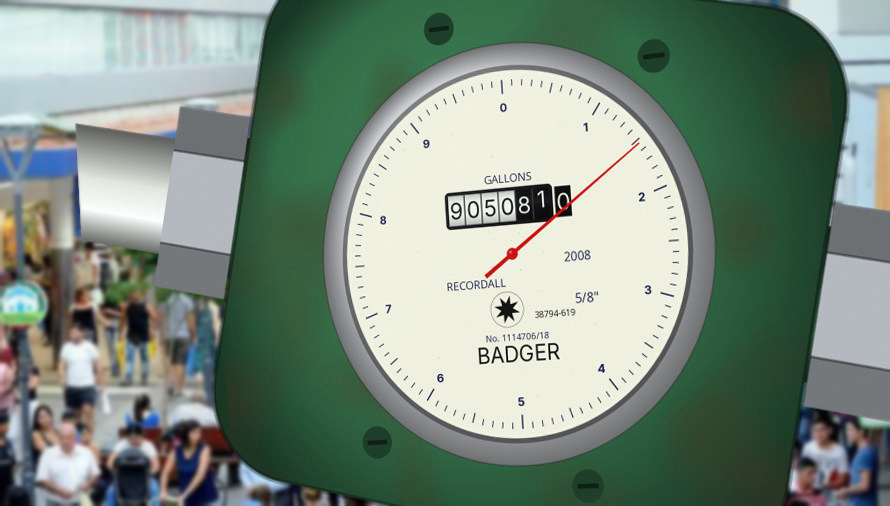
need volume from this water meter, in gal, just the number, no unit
9050811.5
